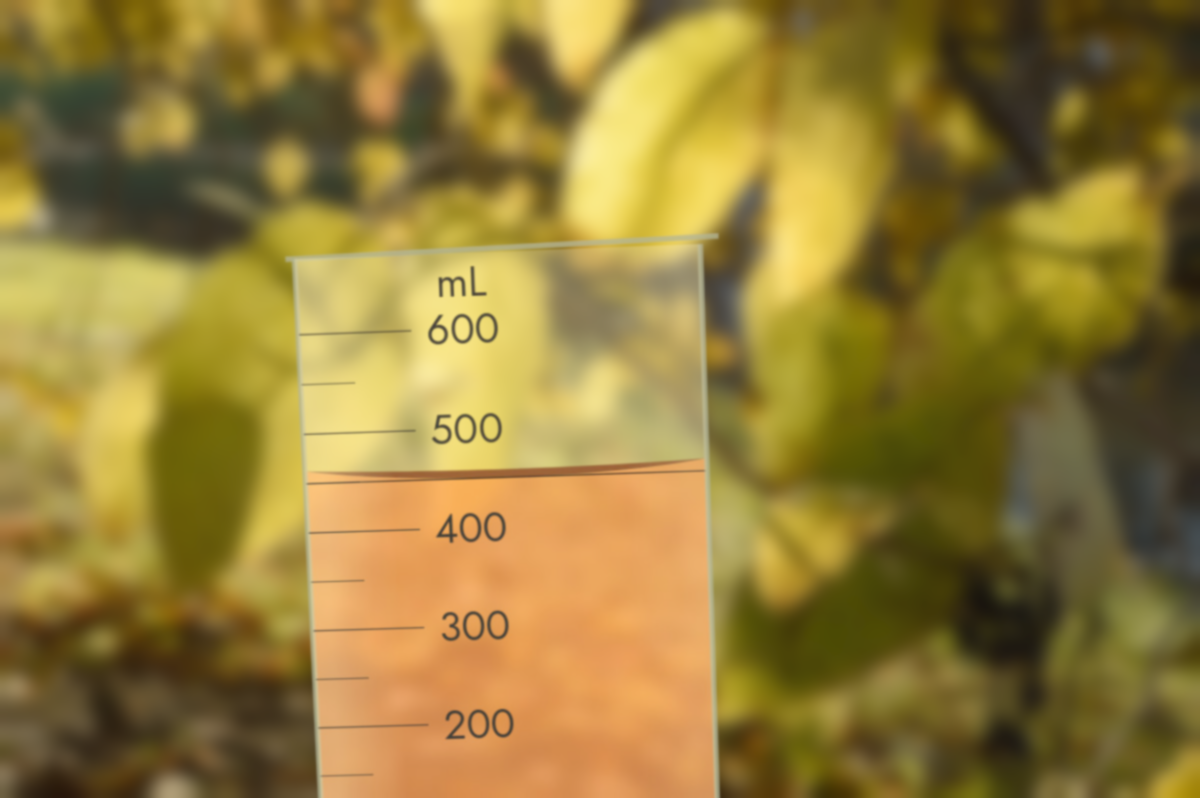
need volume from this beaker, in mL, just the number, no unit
450
